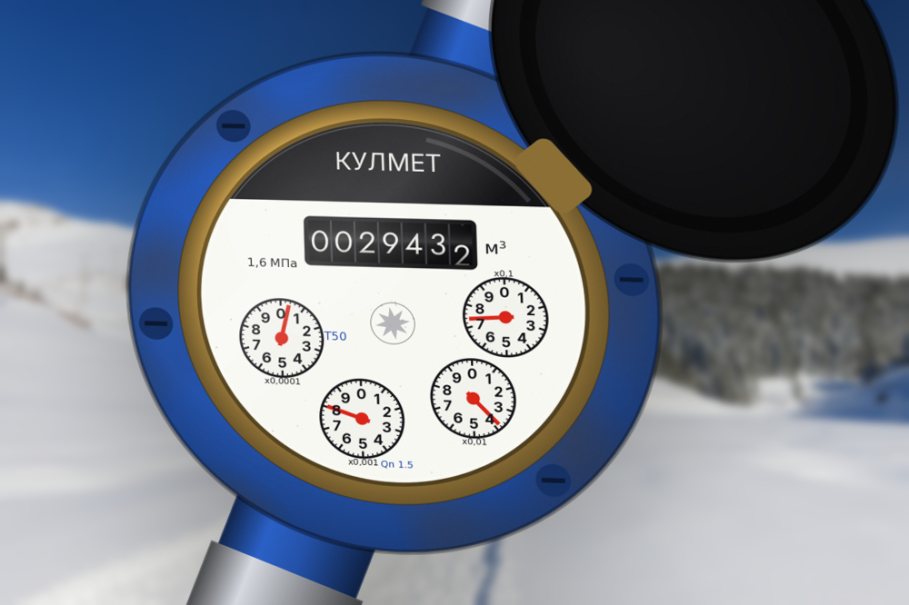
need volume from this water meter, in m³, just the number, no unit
29431.7380
